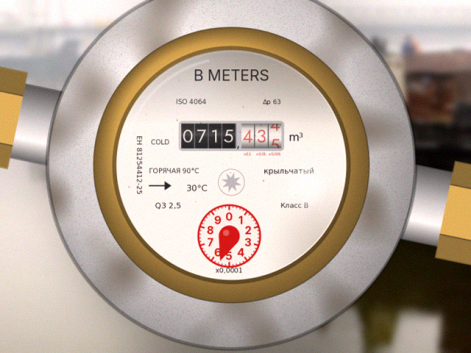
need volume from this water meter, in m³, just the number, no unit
715.4345
